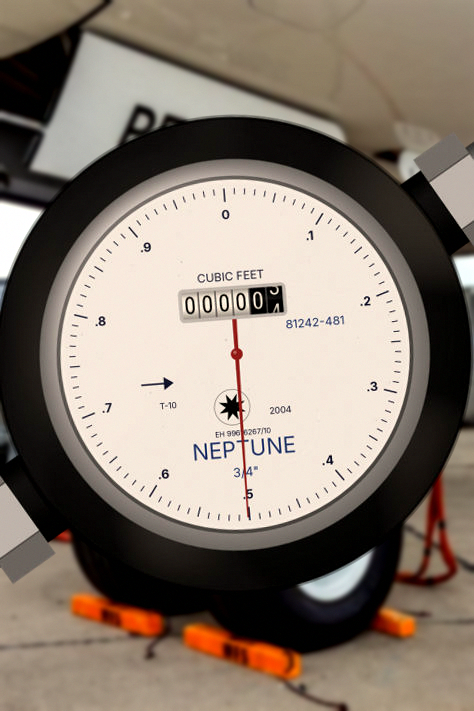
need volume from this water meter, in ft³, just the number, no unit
3.50
